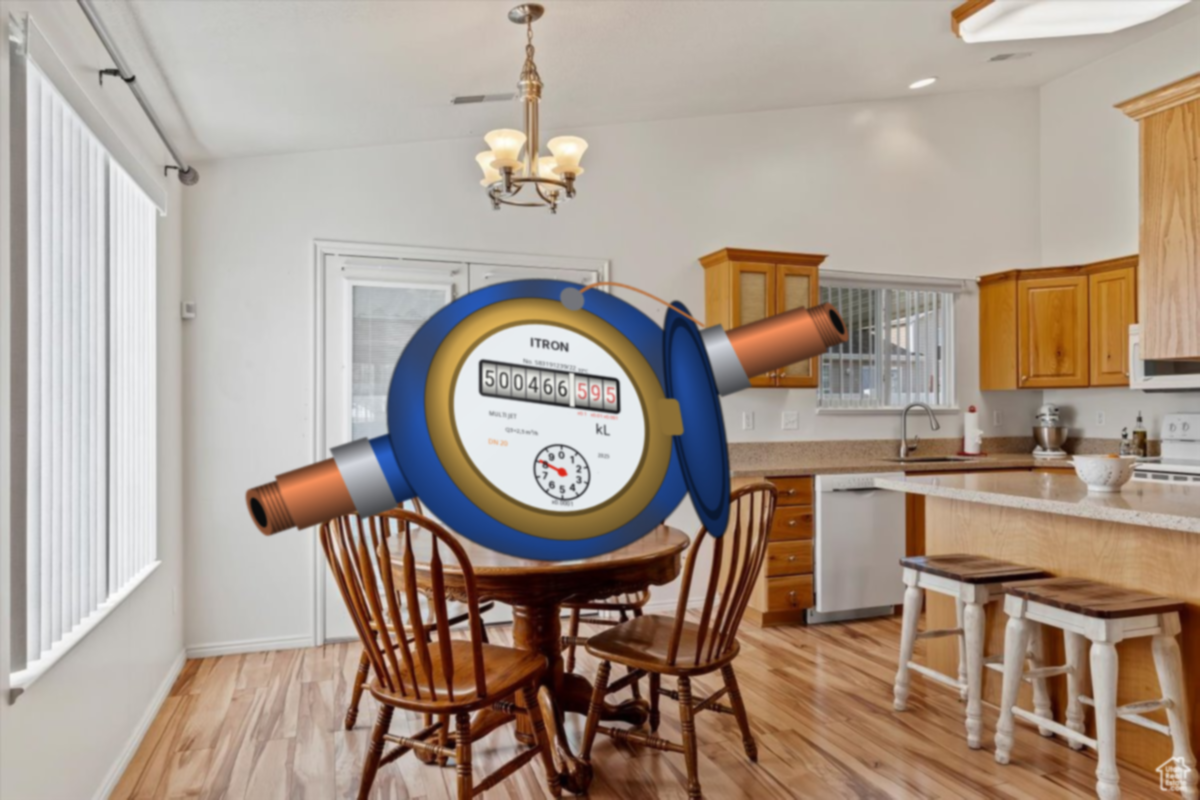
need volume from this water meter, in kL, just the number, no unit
500466.5958
